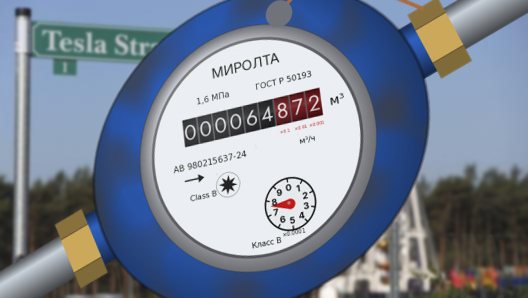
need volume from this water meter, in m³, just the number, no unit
64.8727
